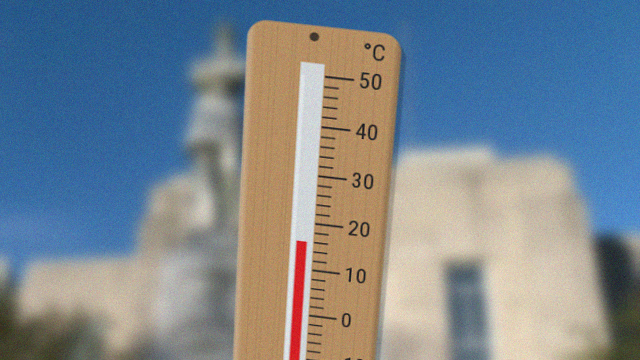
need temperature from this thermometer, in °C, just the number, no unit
16
